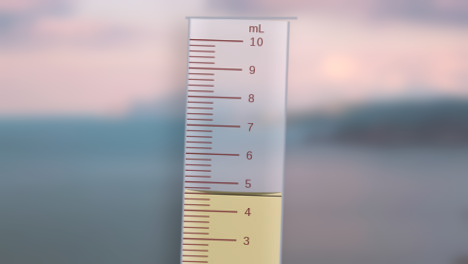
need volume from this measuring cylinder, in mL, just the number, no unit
4.6
